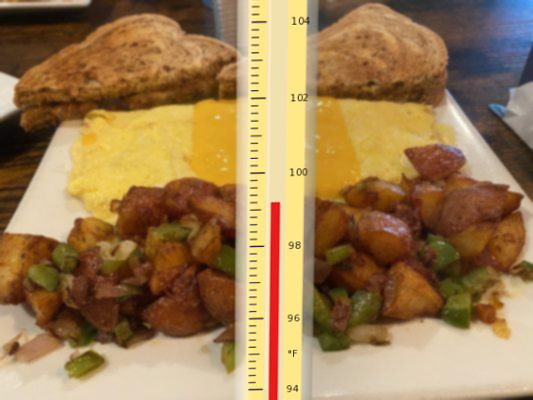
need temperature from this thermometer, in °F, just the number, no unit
99.2
